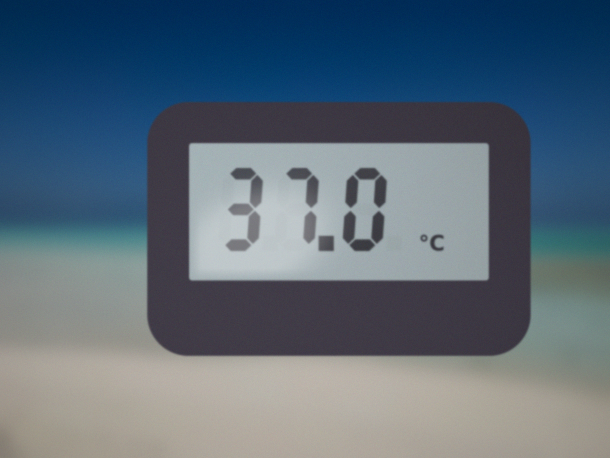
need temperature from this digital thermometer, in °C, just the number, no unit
37.0
